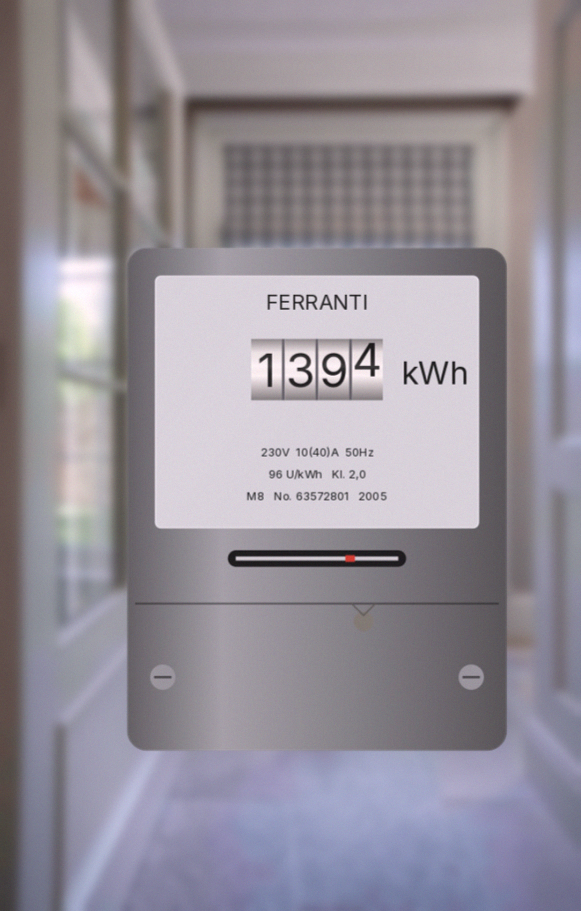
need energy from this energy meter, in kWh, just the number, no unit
1394
